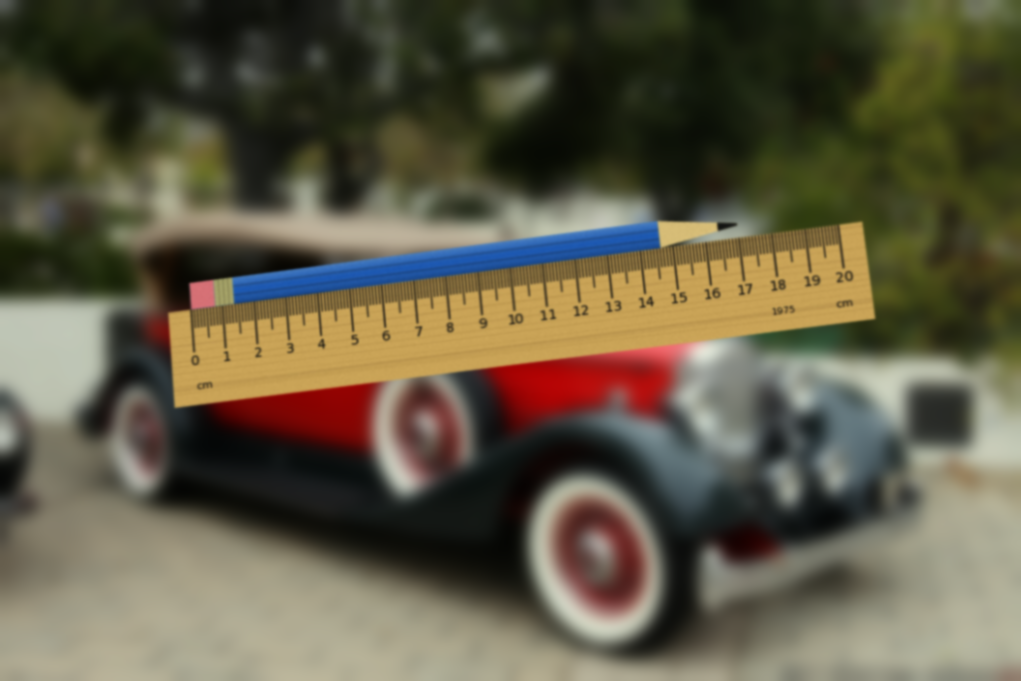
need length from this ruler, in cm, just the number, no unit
17
